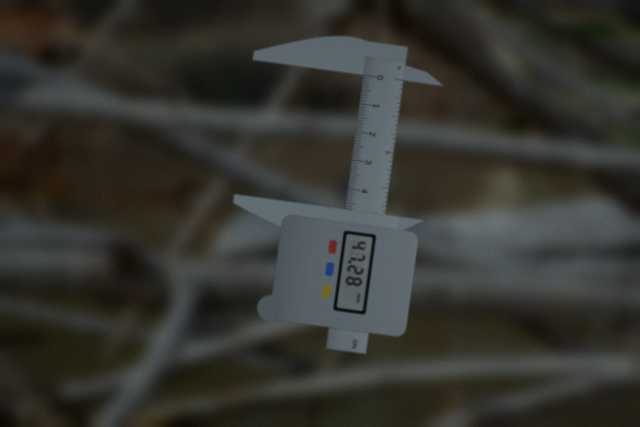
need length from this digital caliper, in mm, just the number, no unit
47.28
